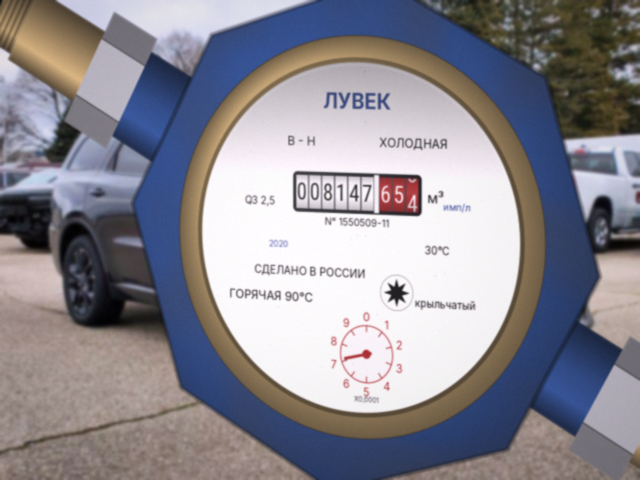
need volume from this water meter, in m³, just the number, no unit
8147.6537
